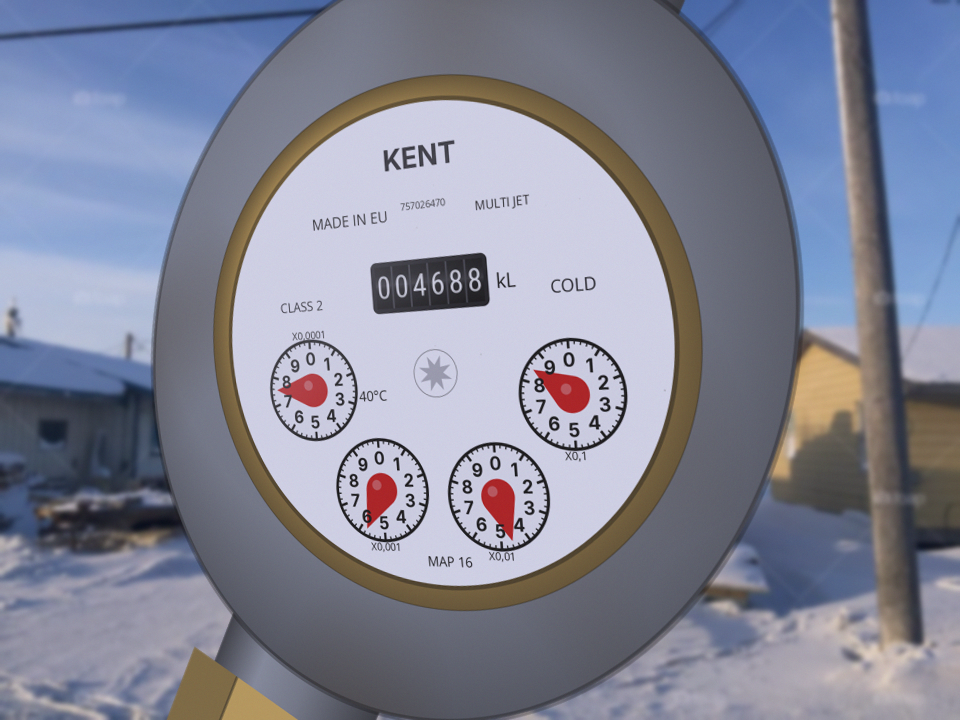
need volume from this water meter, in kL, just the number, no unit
4688.8457
